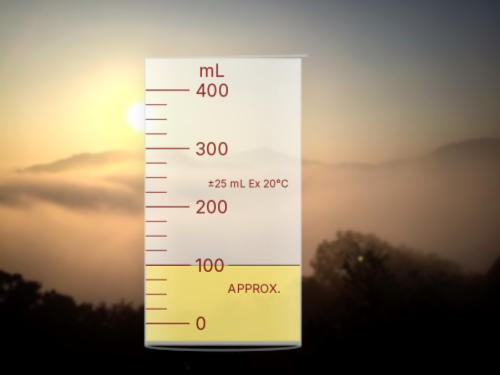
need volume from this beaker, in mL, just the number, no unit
100
